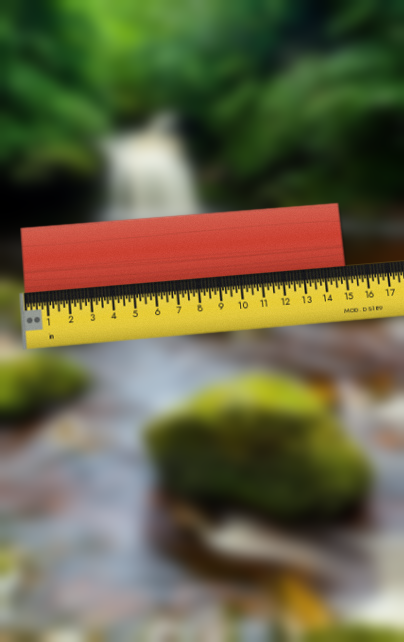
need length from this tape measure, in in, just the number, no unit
15
